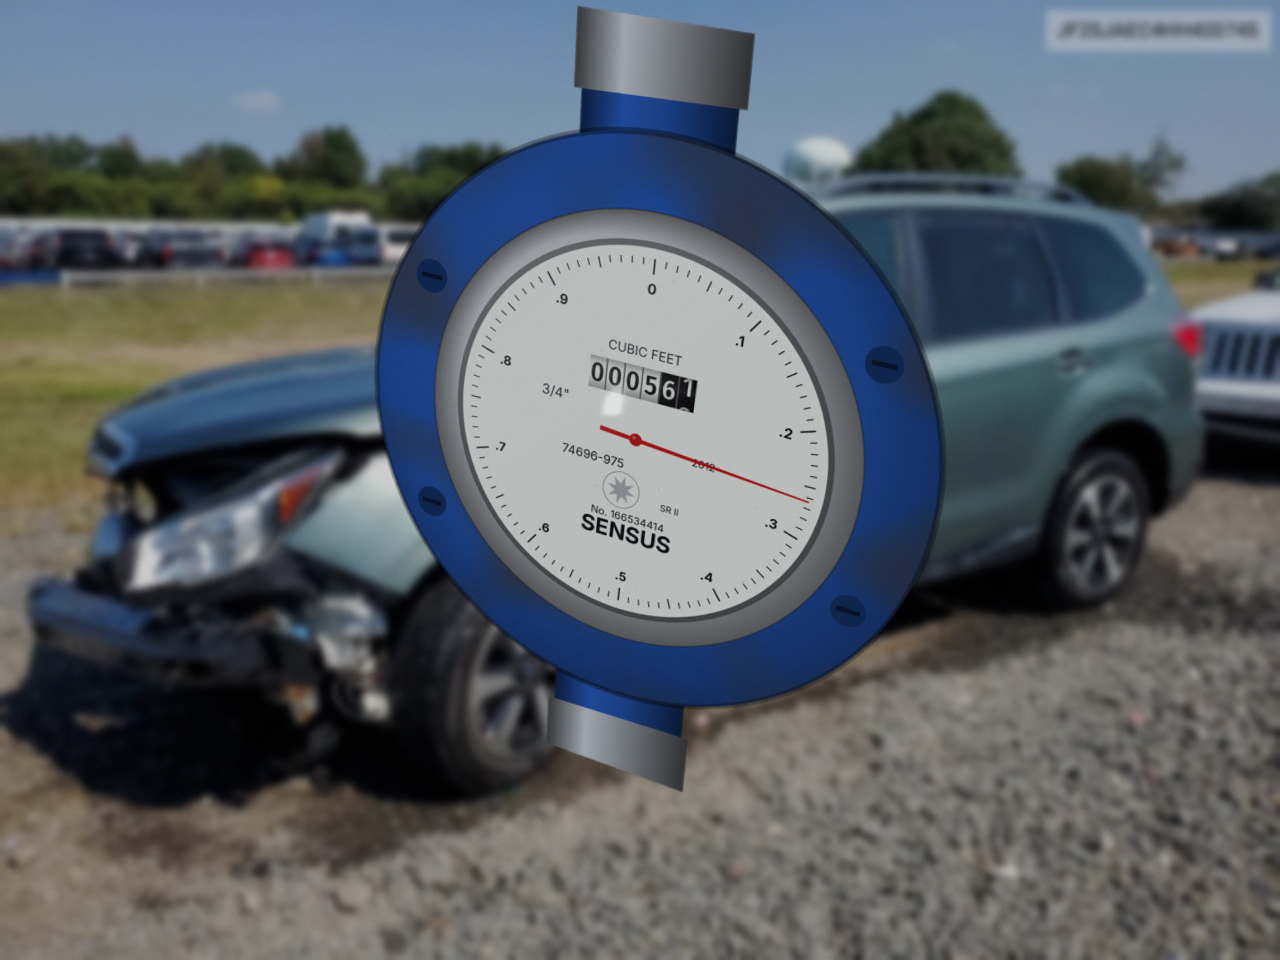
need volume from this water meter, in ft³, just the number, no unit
561.26
